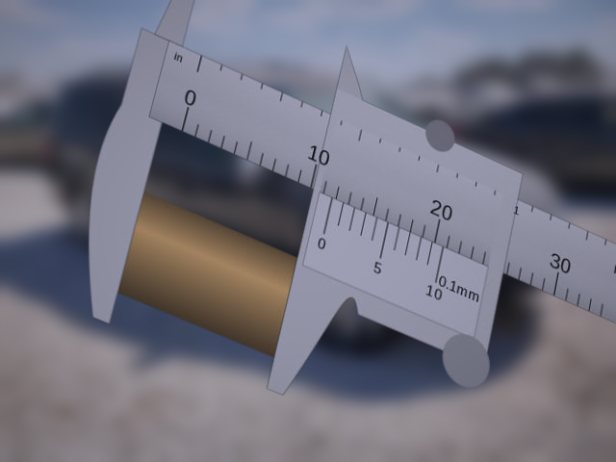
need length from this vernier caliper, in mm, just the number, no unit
11.7
